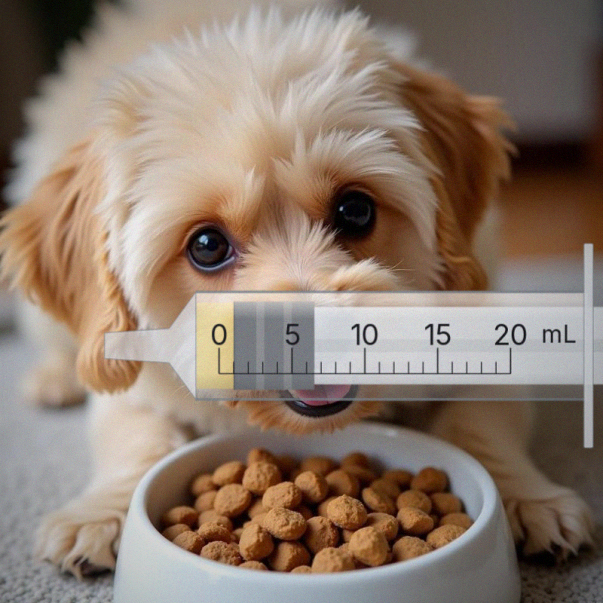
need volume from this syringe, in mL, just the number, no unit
1
